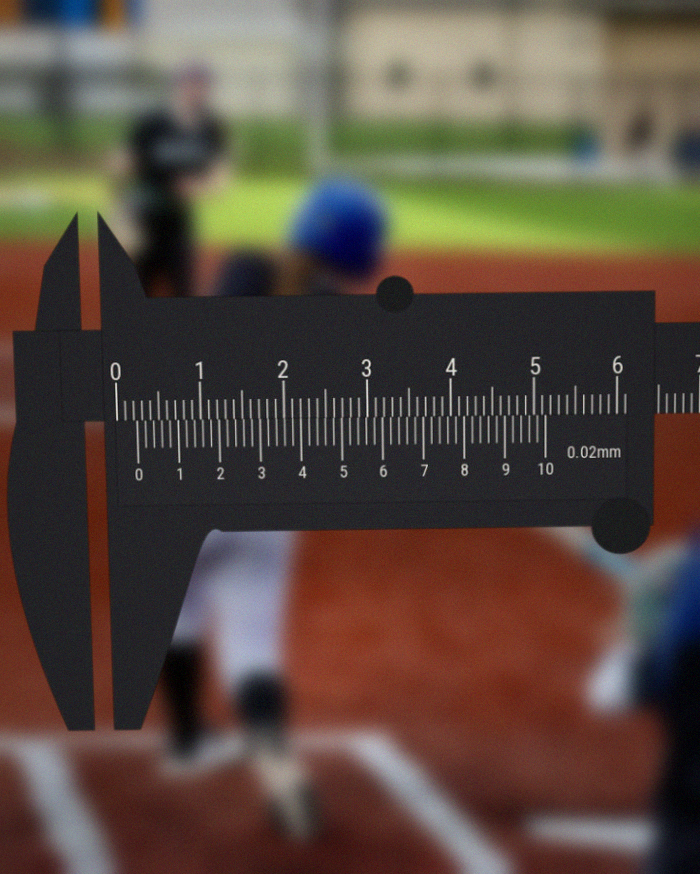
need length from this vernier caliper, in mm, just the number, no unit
2.4
